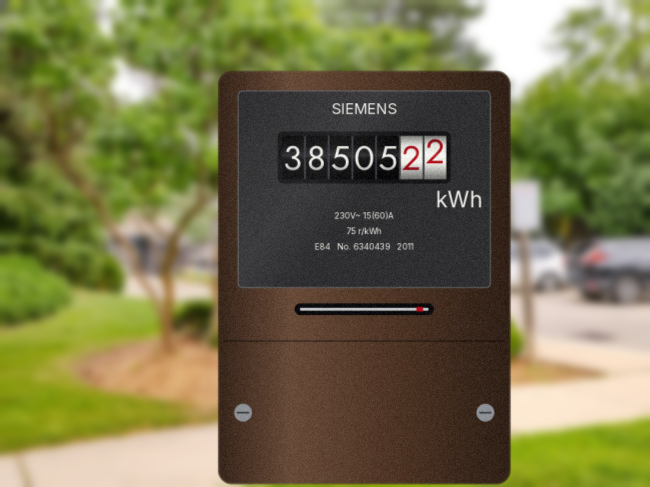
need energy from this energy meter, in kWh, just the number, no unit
38505.22
